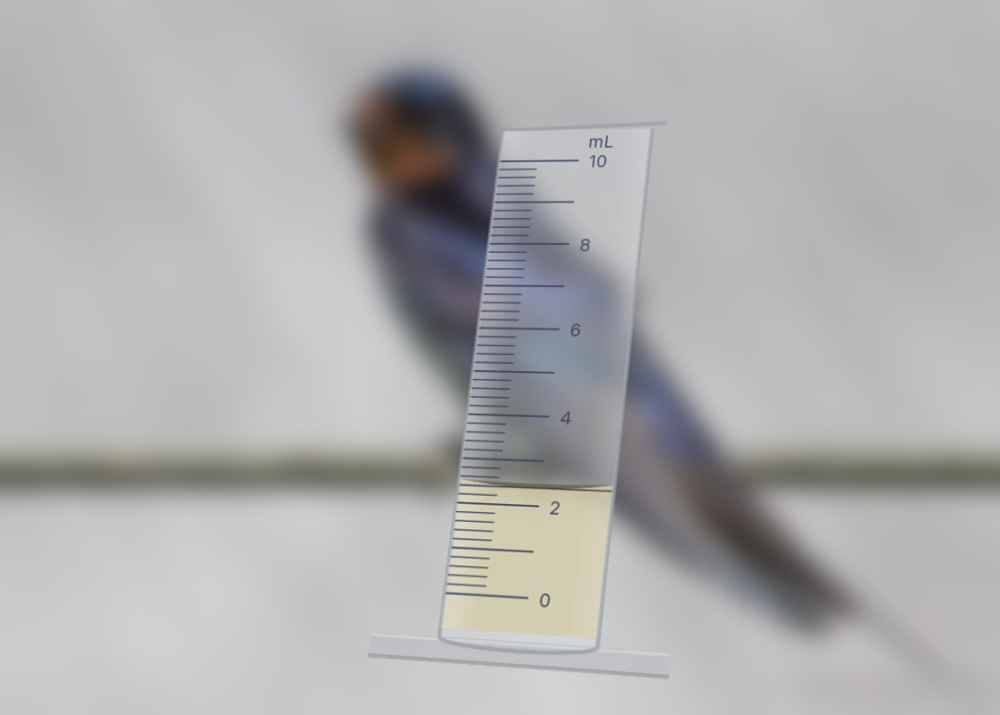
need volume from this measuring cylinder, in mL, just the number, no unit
2.4
